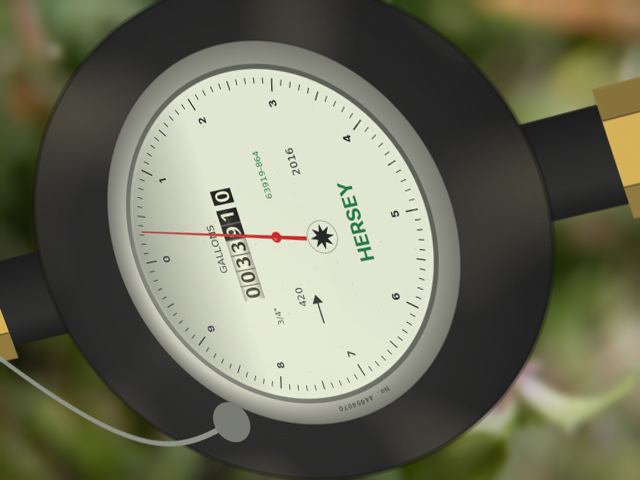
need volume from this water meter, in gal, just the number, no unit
33910.3
